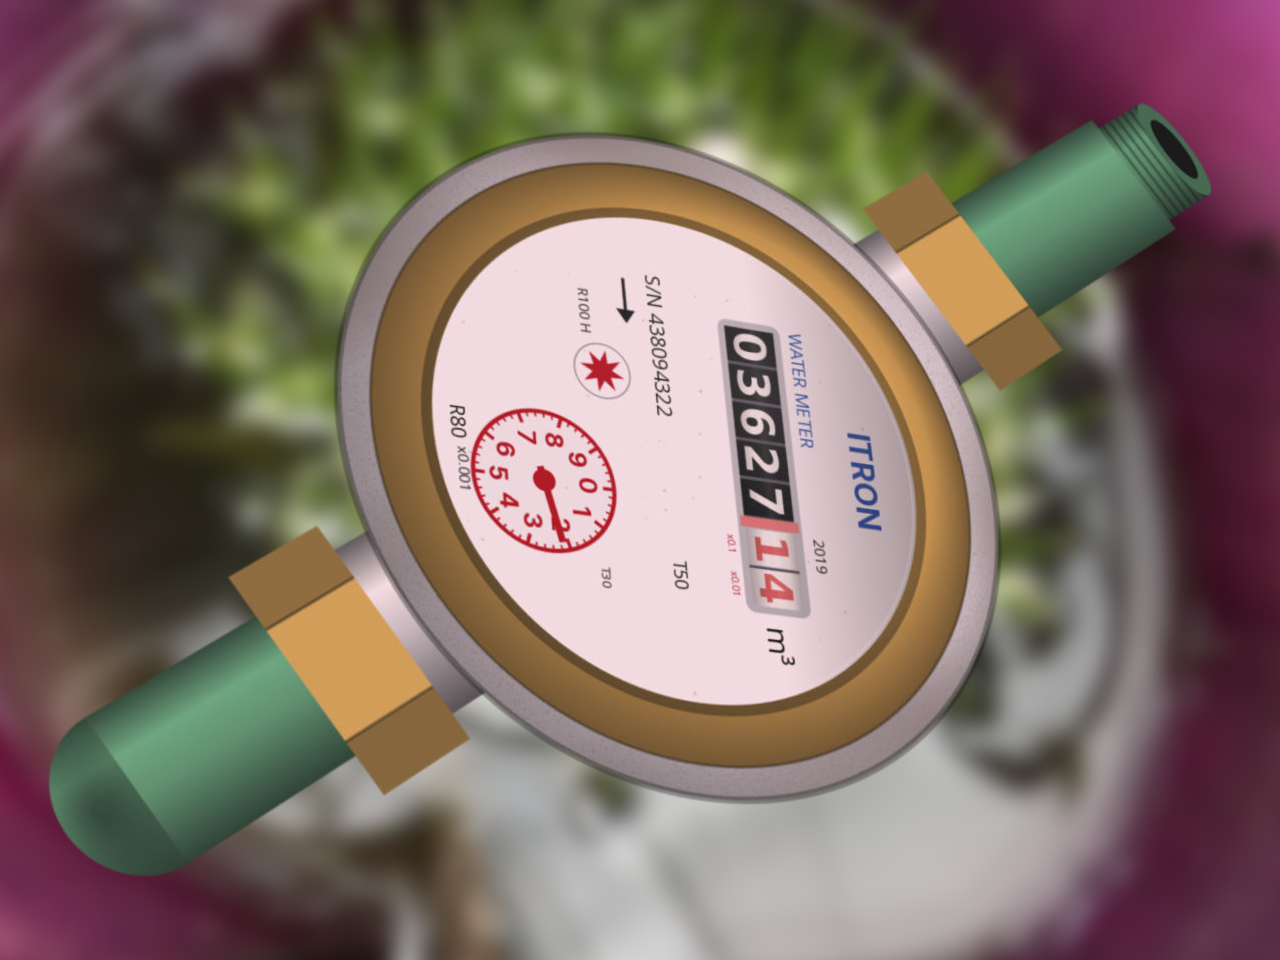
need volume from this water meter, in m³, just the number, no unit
3627.142
